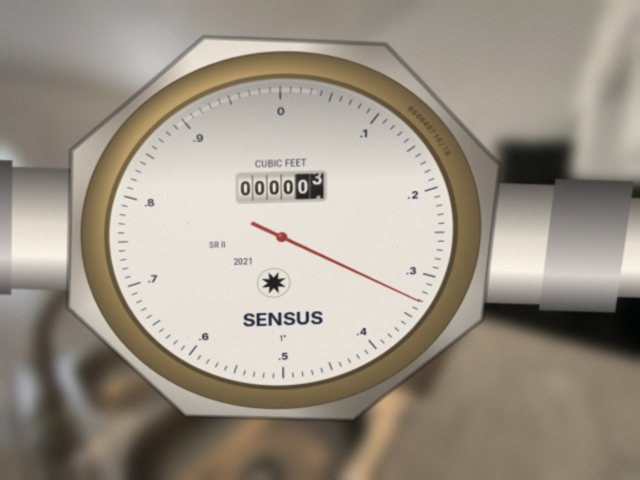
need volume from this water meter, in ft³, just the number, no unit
3.33
